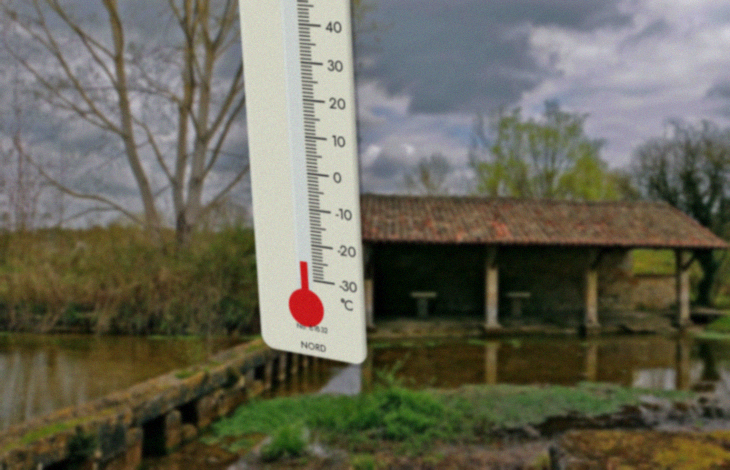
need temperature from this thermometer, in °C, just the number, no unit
-25
